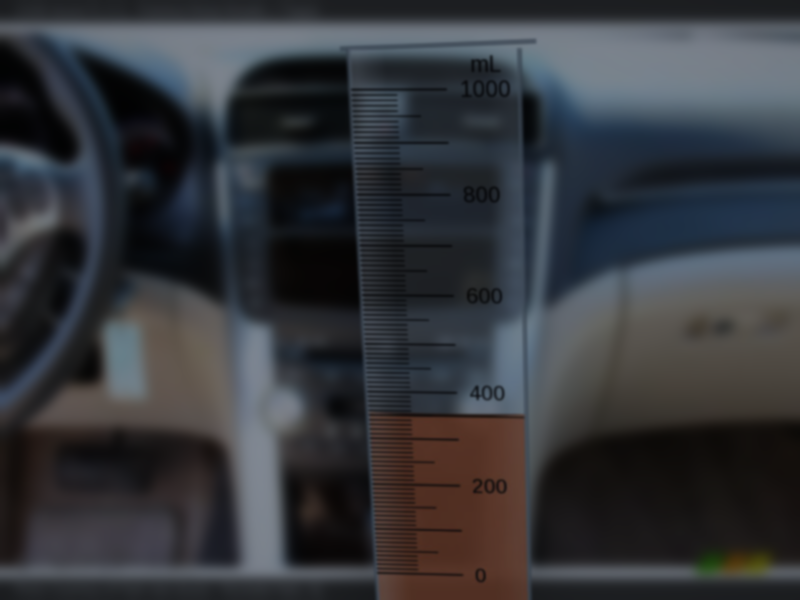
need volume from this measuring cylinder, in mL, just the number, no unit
350
